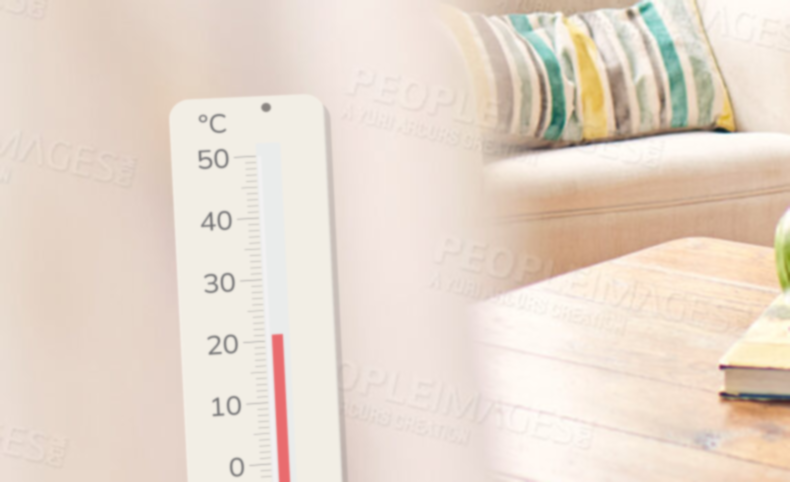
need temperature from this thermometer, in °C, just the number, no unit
21
